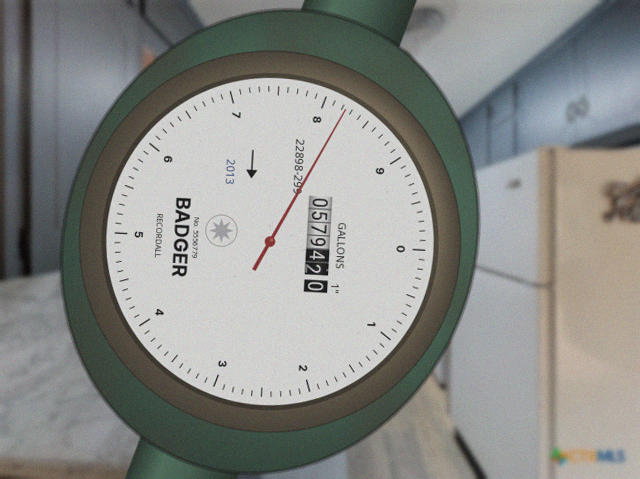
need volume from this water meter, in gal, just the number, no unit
579418.2
